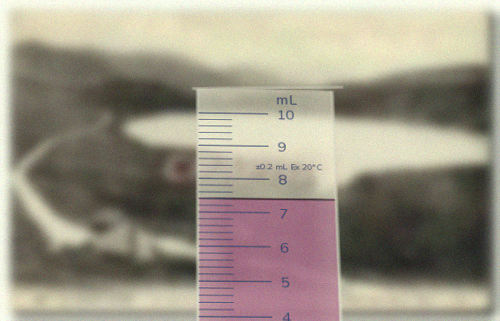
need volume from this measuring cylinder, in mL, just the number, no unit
7.4
